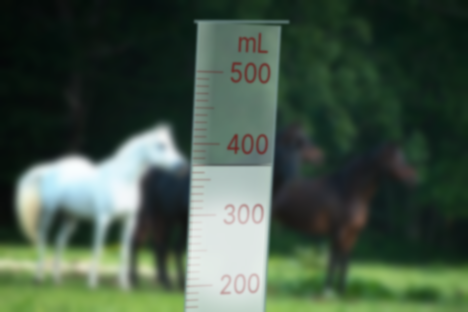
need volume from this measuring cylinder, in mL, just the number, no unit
370
